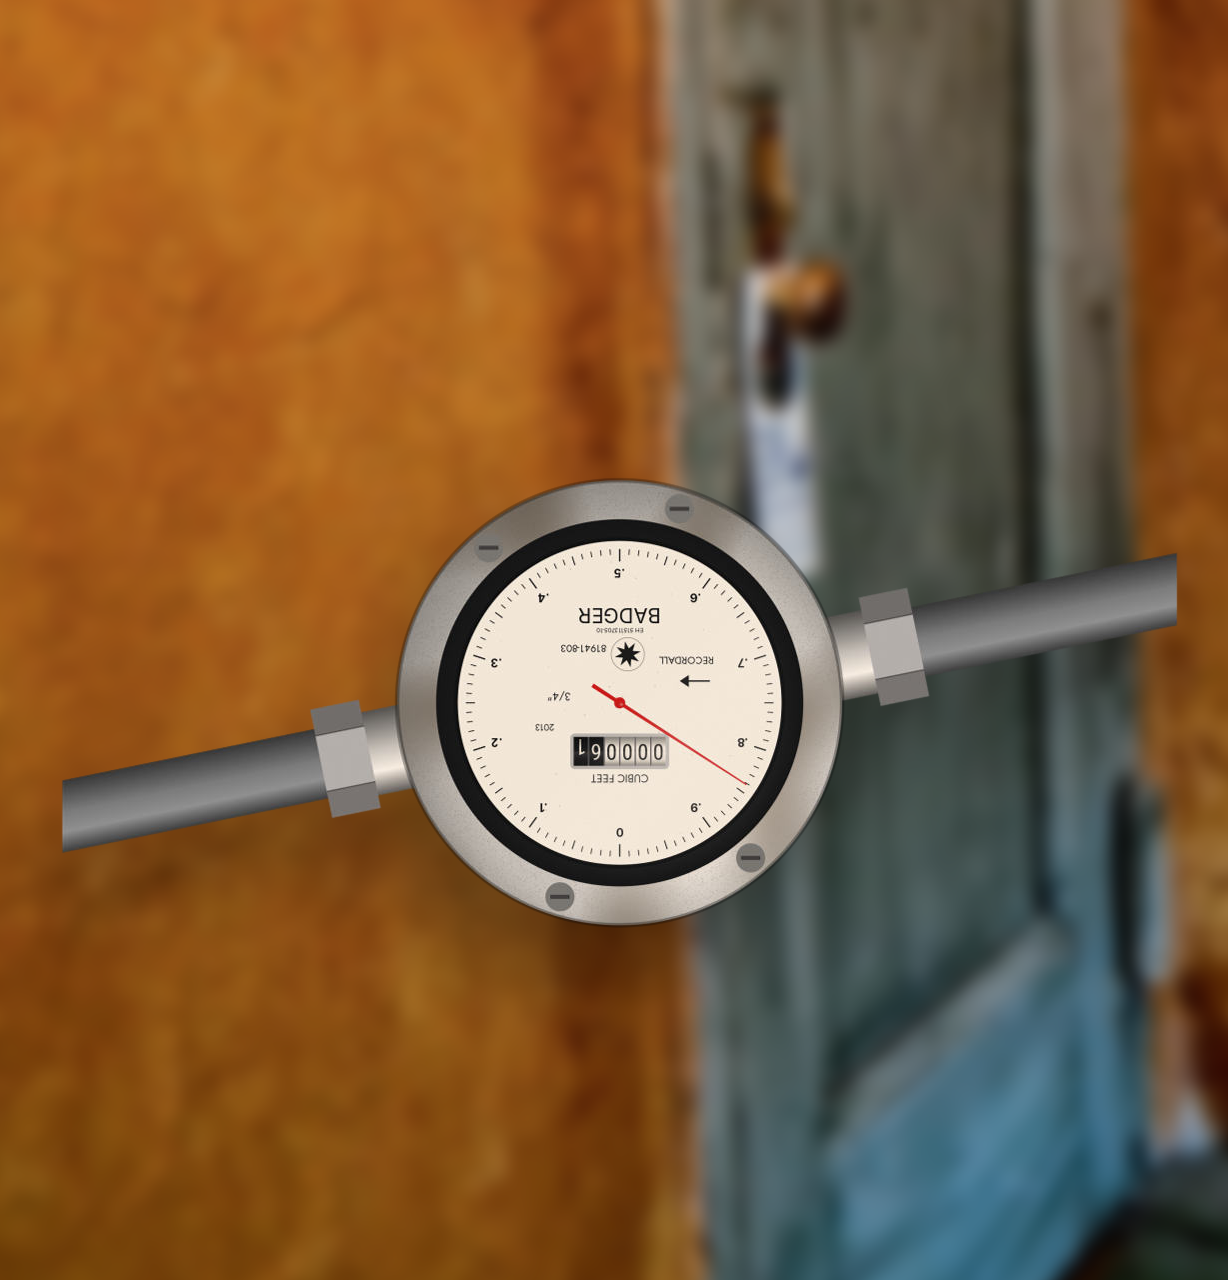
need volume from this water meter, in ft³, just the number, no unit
60.84
